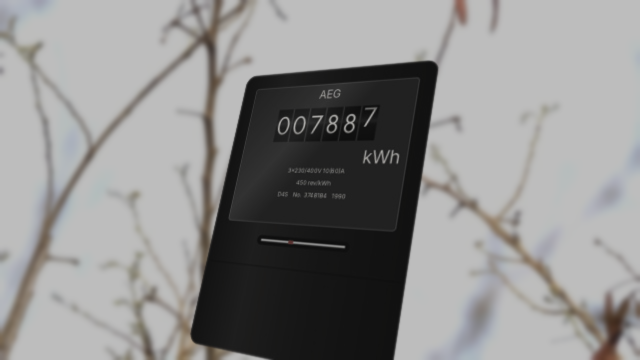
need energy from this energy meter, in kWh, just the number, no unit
7887
